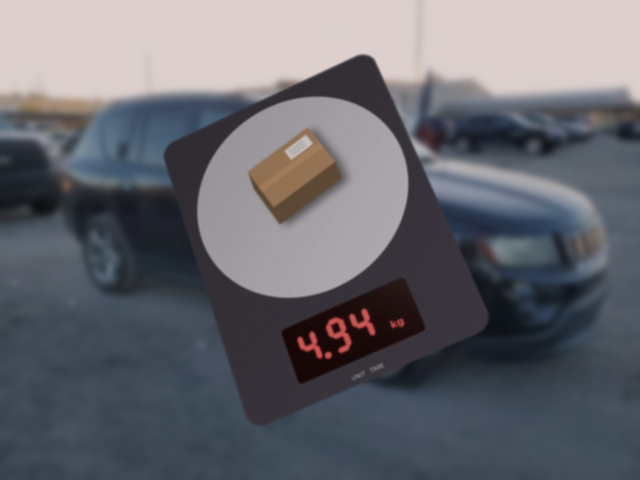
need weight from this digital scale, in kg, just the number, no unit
4.94
